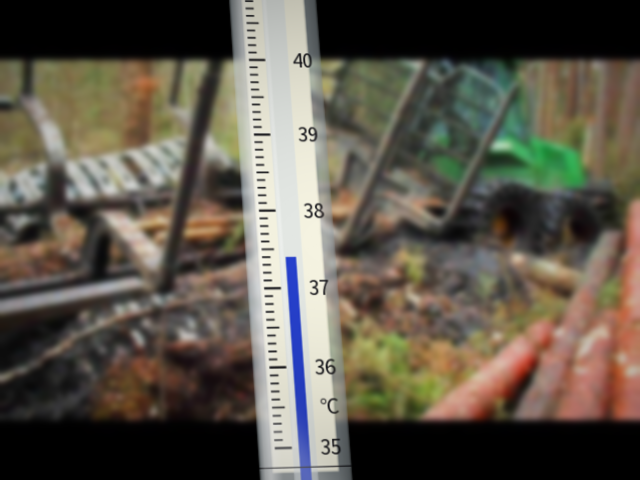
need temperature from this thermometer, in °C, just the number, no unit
37.4
